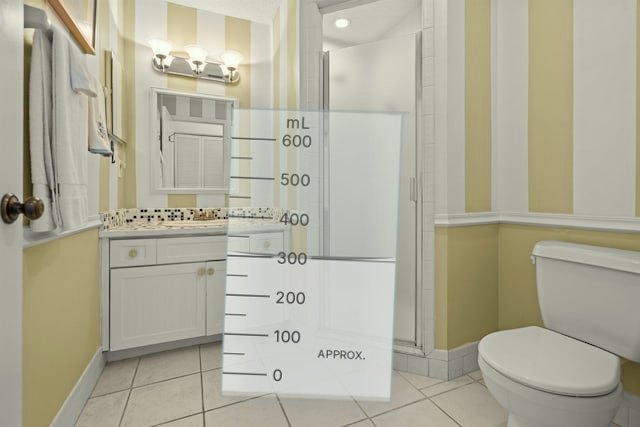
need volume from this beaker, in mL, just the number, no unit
300
